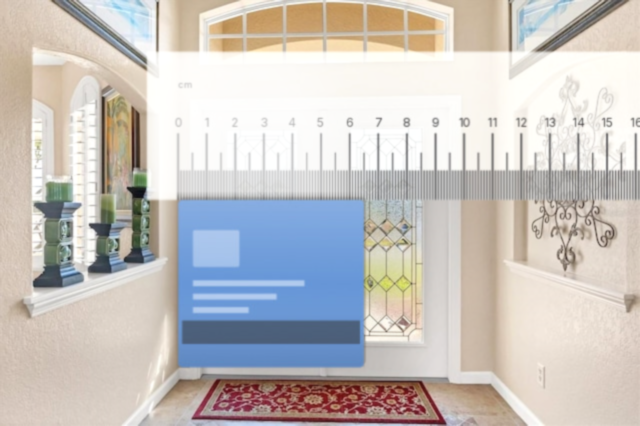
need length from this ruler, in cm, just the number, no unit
6.5
